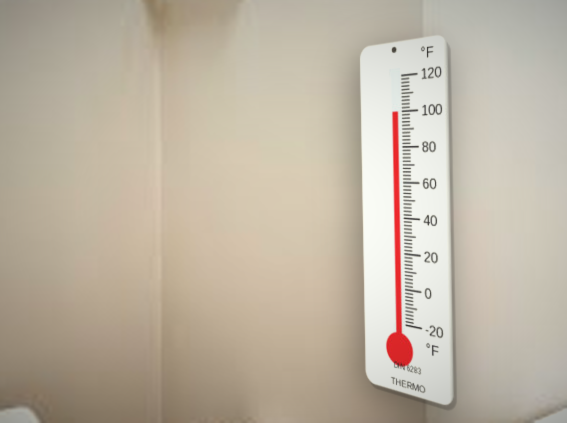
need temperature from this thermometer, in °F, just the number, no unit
100
